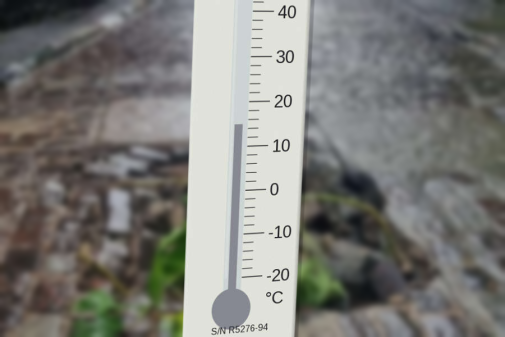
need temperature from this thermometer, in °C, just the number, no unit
15
